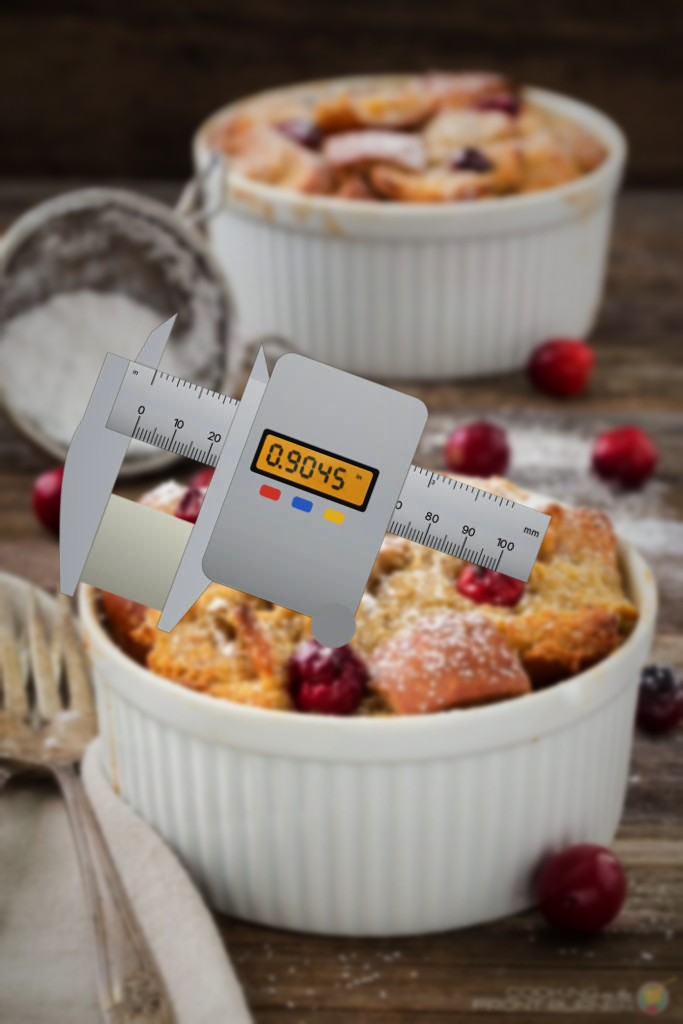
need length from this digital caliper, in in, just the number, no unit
0.9045
